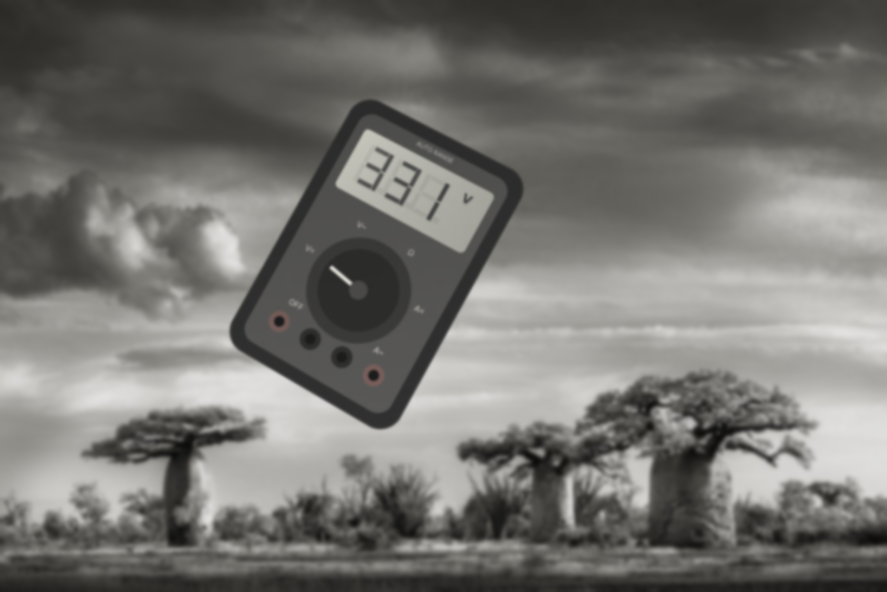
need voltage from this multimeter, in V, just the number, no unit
331
